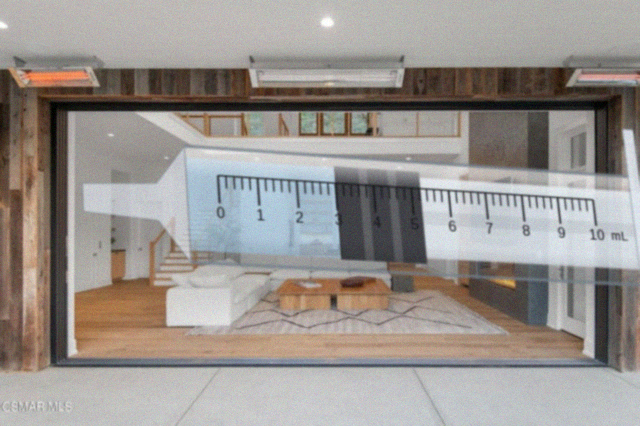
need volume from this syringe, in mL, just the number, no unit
3
